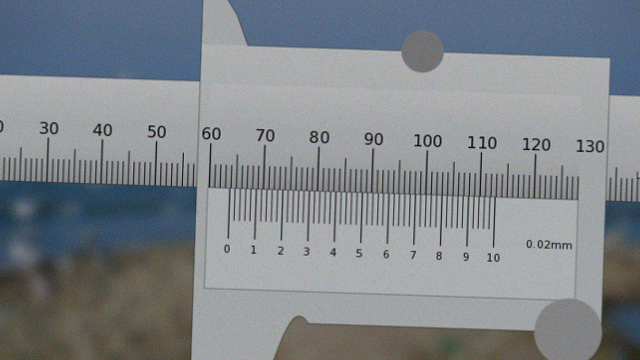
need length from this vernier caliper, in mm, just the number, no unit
63.8
